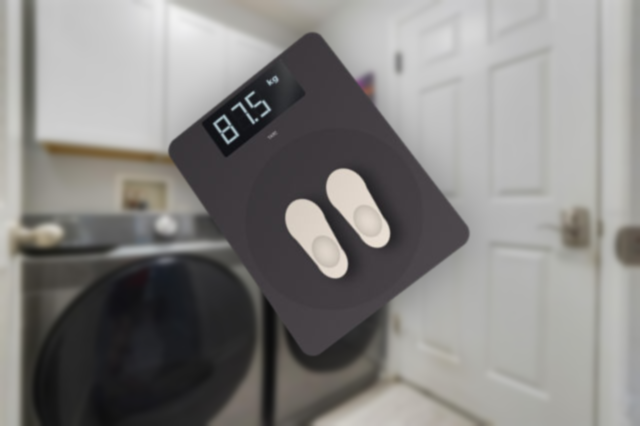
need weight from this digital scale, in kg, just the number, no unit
87.5
